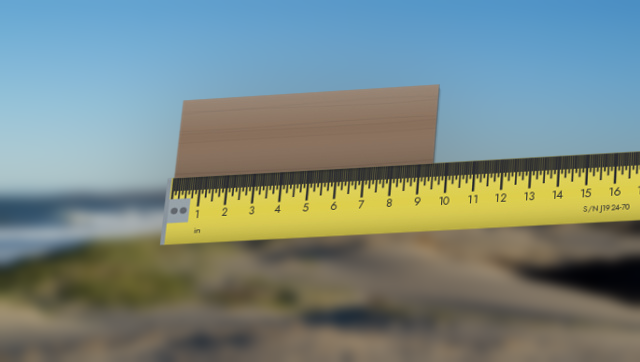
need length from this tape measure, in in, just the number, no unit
9.5
